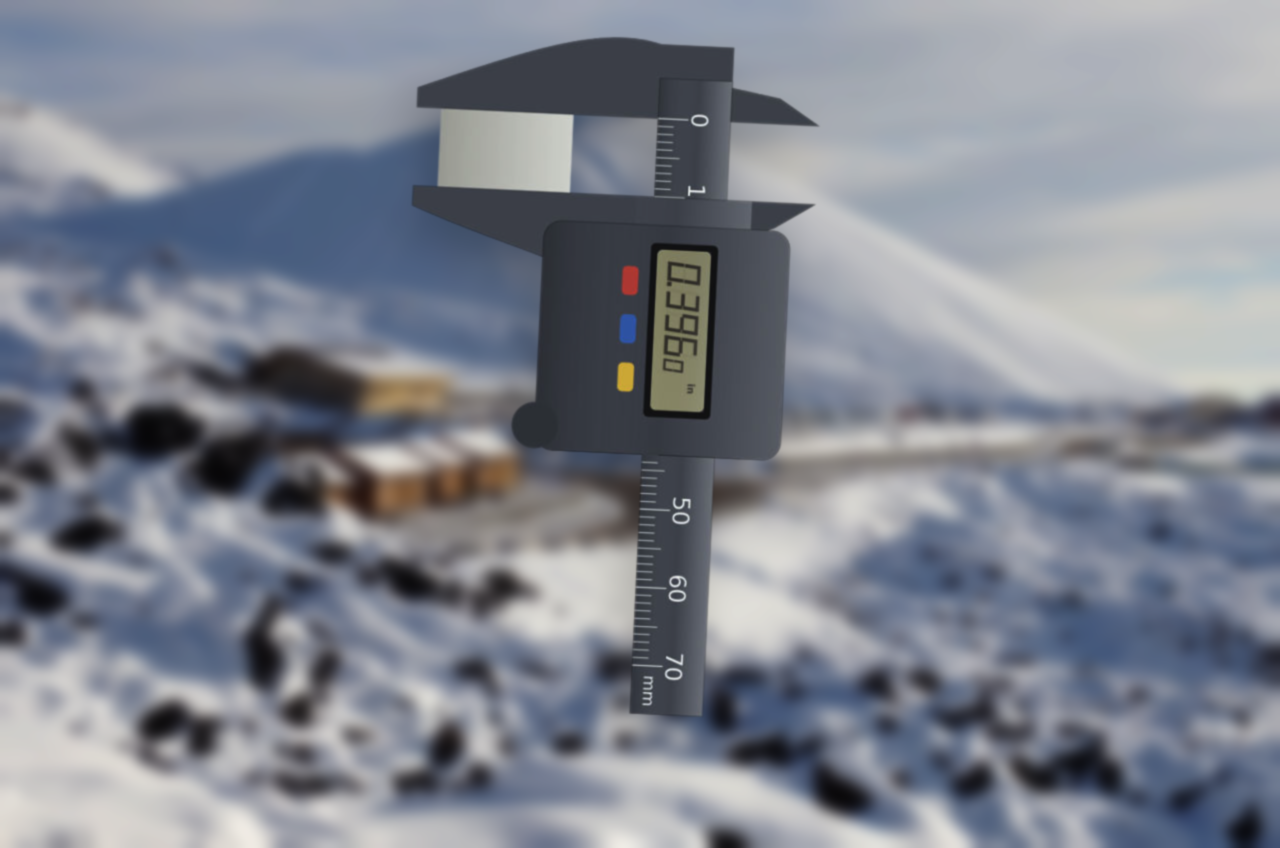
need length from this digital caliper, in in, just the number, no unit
0.3960
